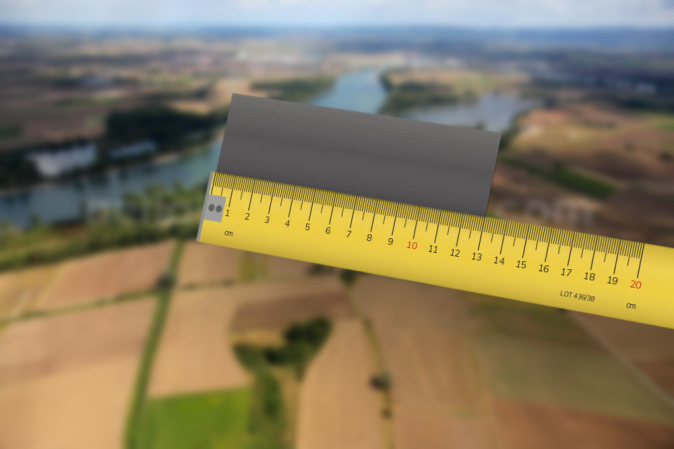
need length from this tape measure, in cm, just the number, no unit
13
